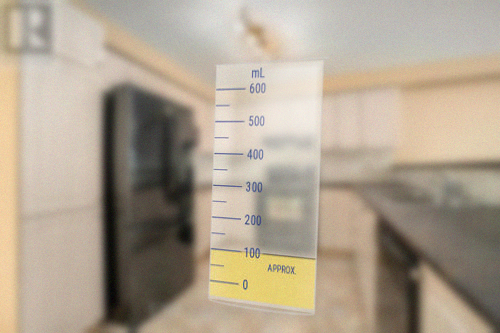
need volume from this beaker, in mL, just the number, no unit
100
